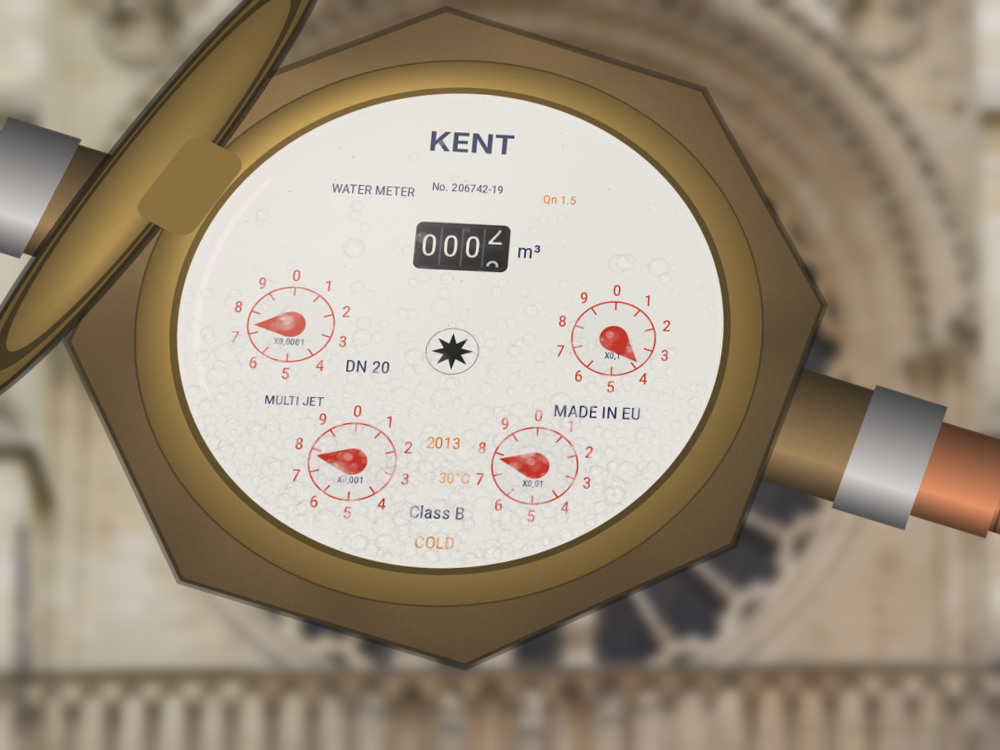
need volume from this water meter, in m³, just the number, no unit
2.3777
